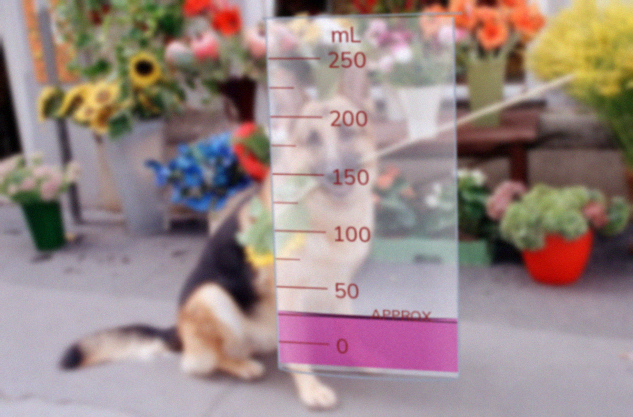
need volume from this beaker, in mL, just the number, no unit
25
